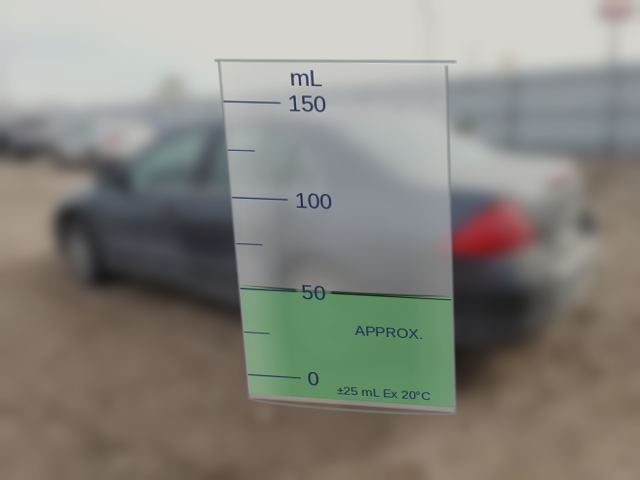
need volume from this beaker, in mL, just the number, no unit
50
